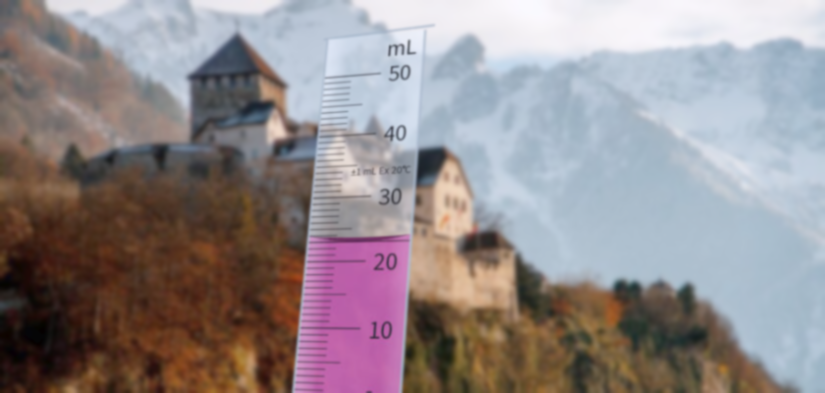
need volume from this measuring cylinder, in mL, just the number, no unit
23
